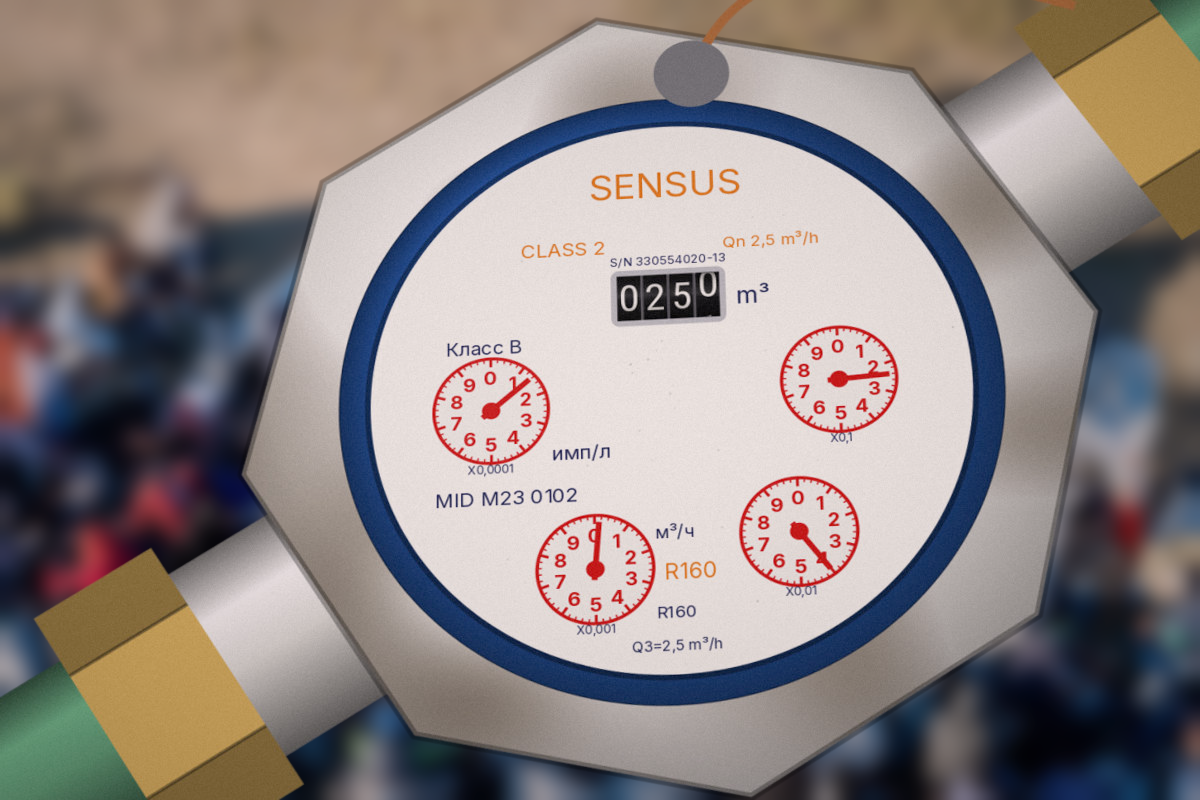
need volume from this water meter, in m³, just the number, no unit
250.2401
